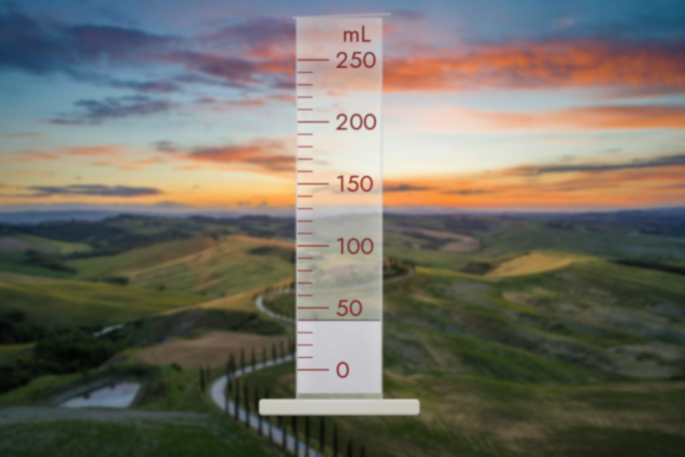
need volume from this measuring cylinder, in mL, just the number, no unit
40
